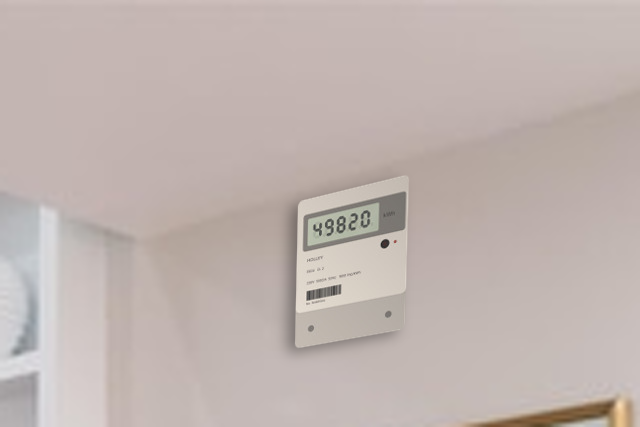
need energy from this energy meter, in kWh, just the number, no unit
49820
